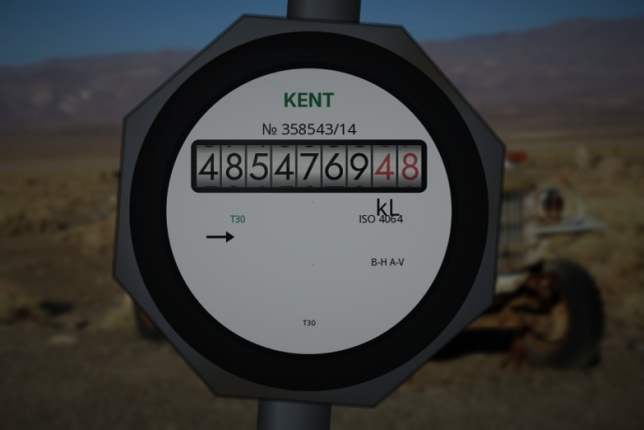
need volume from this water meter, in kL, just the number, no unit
4854769.48
